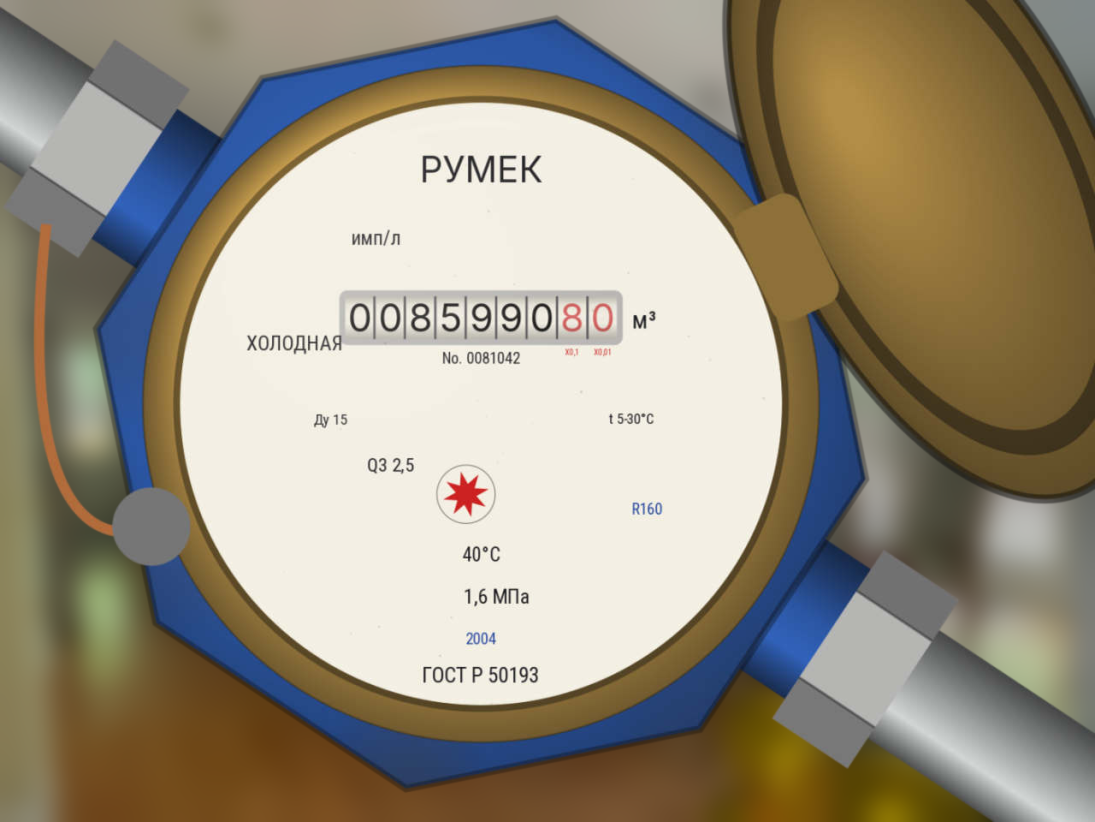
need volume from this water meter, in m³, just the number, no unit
85990.80
